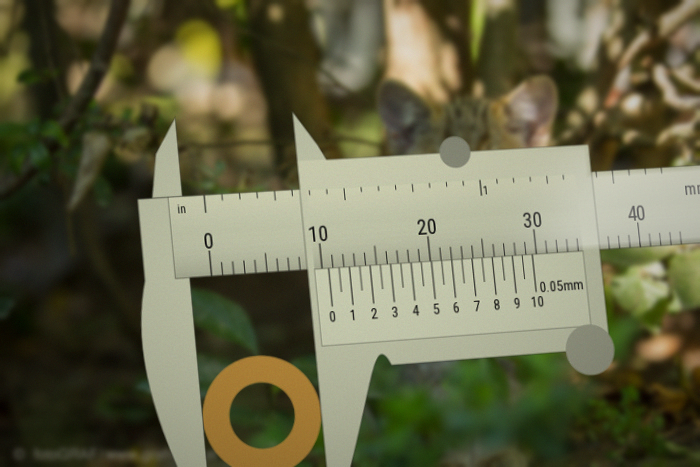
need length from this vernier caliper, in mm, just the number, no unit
10.6
